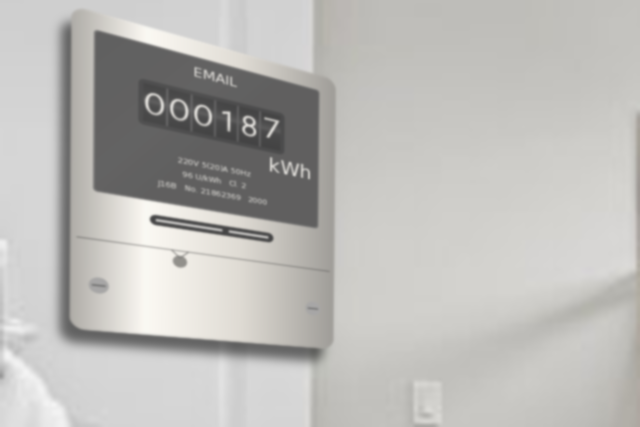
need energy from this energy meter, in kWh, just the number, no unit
187
